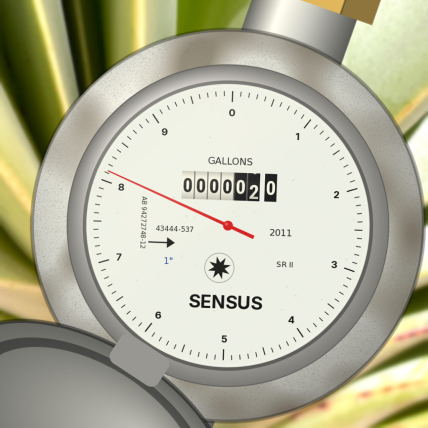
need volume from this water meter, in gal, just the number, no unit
18.1
